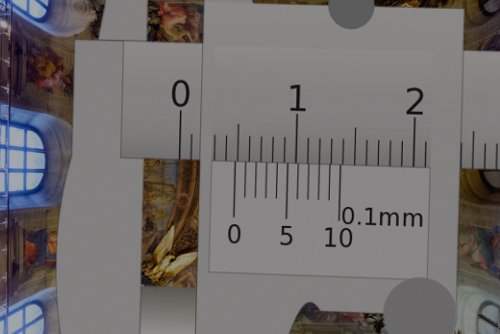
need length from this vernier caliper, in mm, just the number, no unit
4.8
